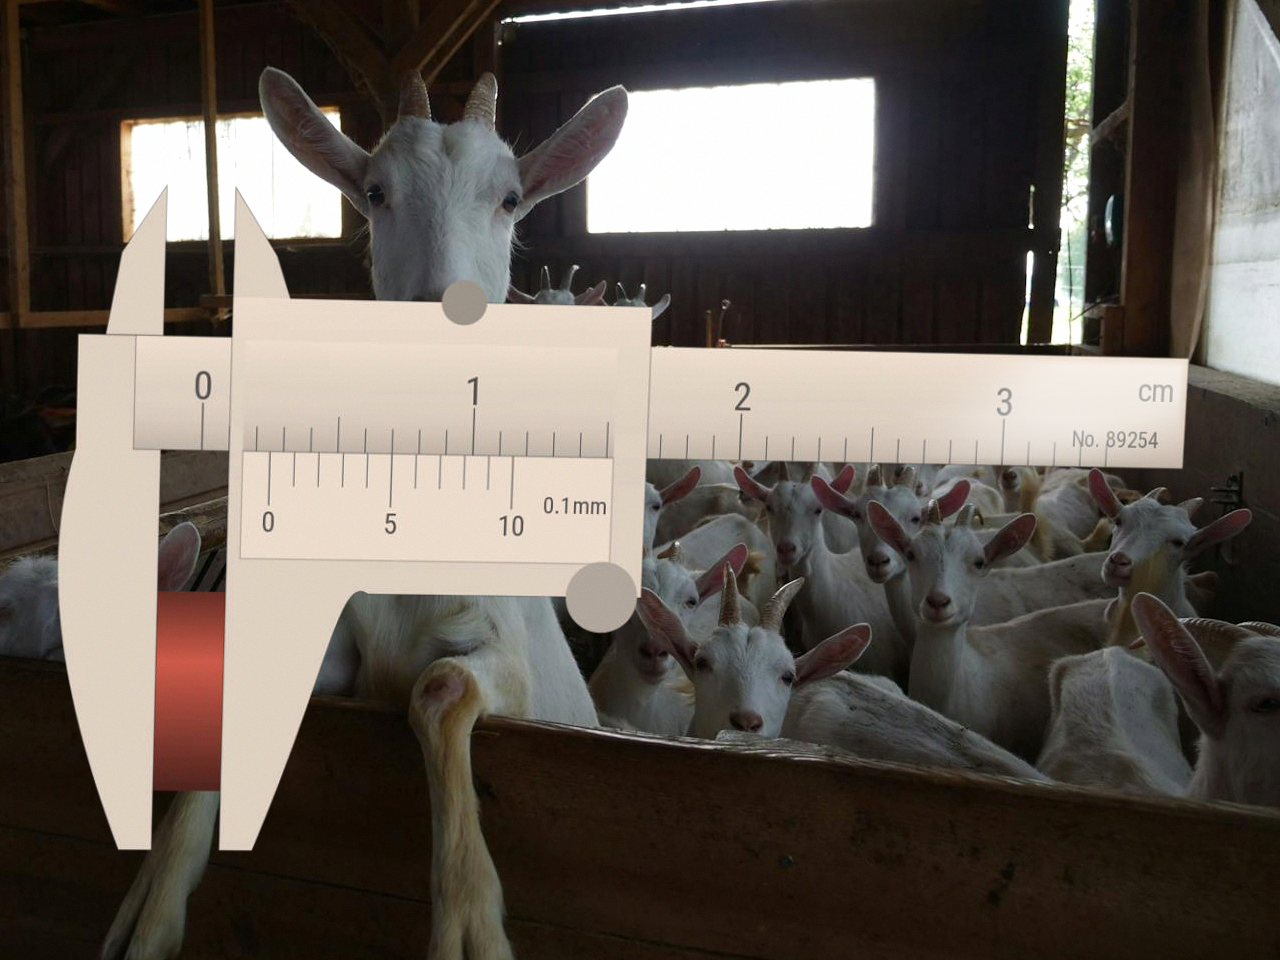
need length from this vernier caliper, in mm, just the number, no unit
2.5
